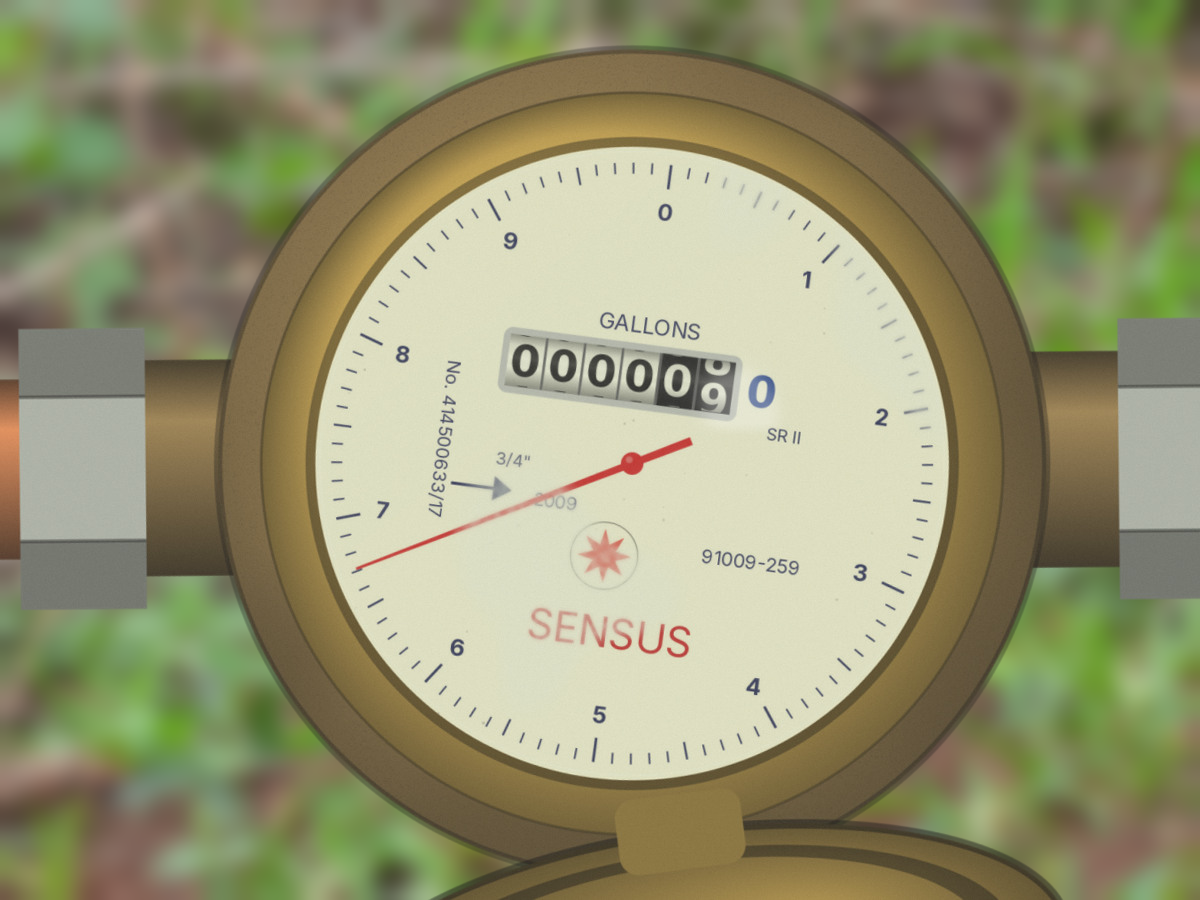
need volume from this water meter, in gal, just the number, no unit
86.7
